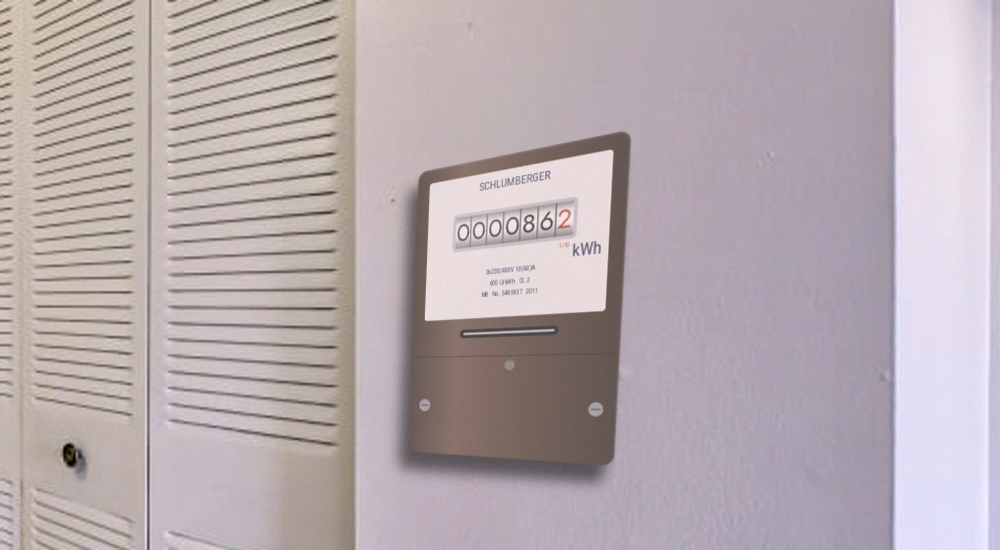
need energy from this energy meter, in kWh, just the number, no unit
86.2
